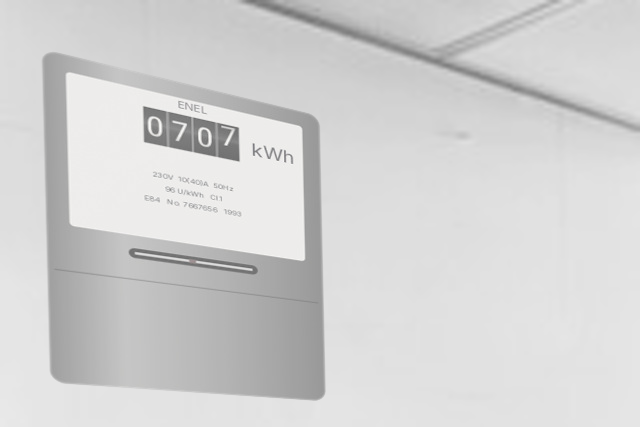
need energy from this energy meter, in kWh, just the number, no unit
707
